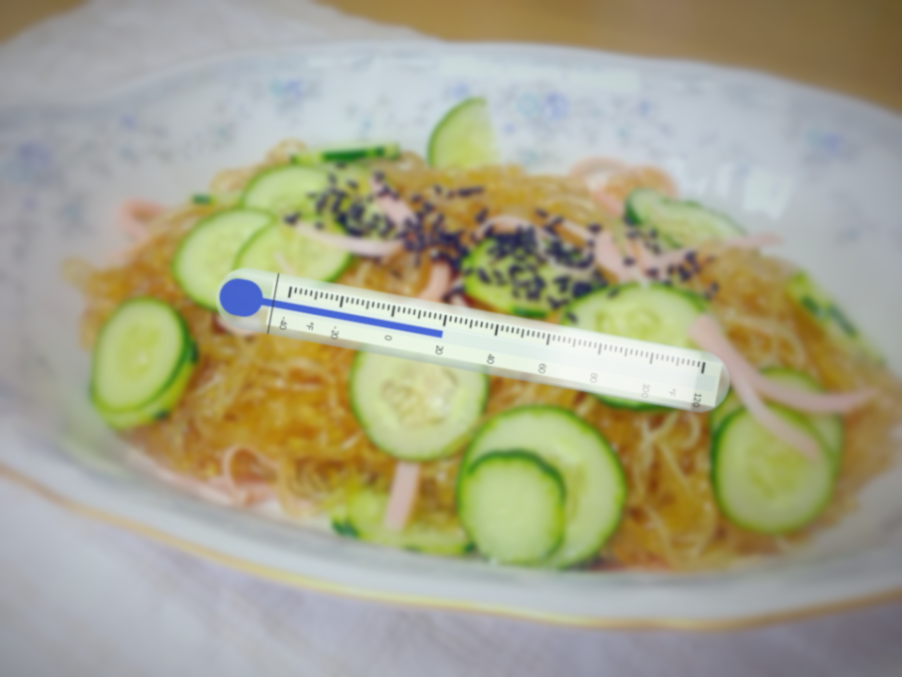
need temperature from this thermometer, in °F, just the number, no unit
20
